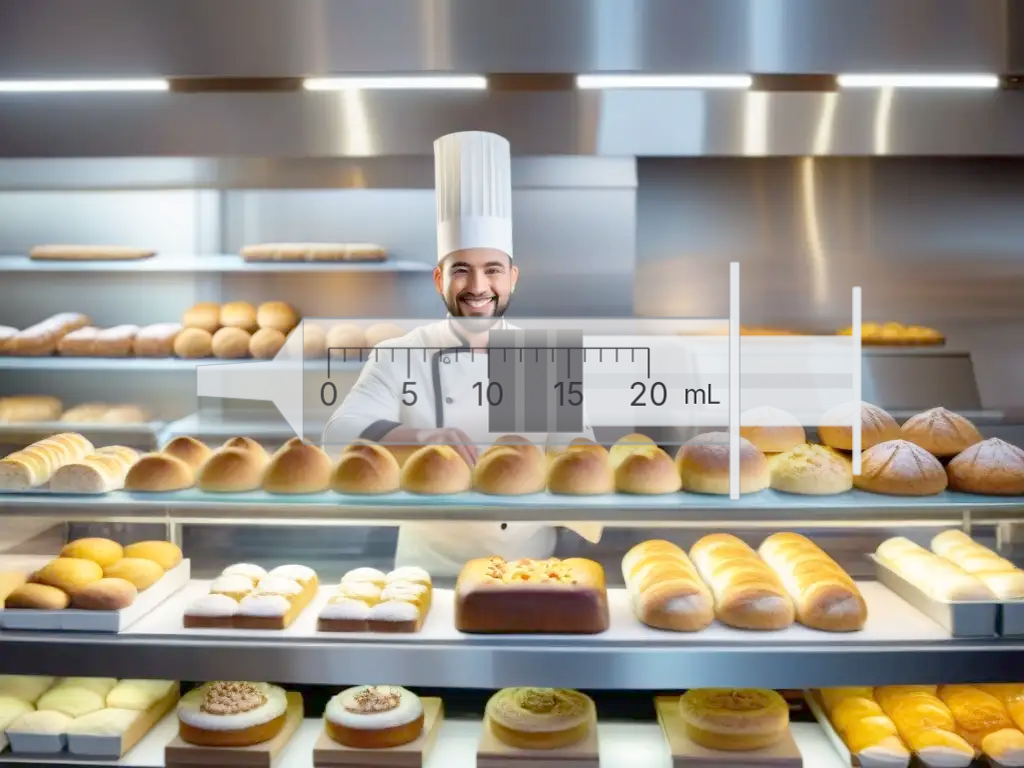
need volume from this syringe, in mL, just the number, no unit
10
